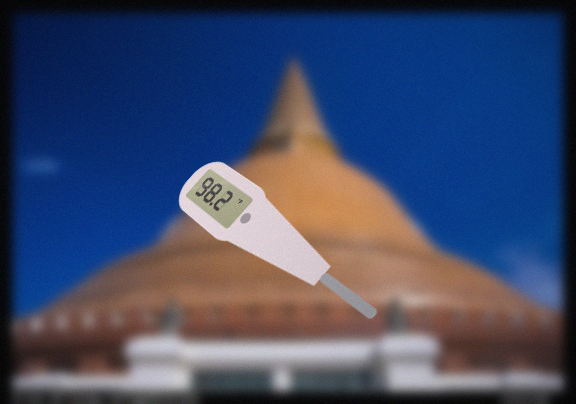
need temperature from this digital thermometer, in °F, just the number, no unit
98.2
